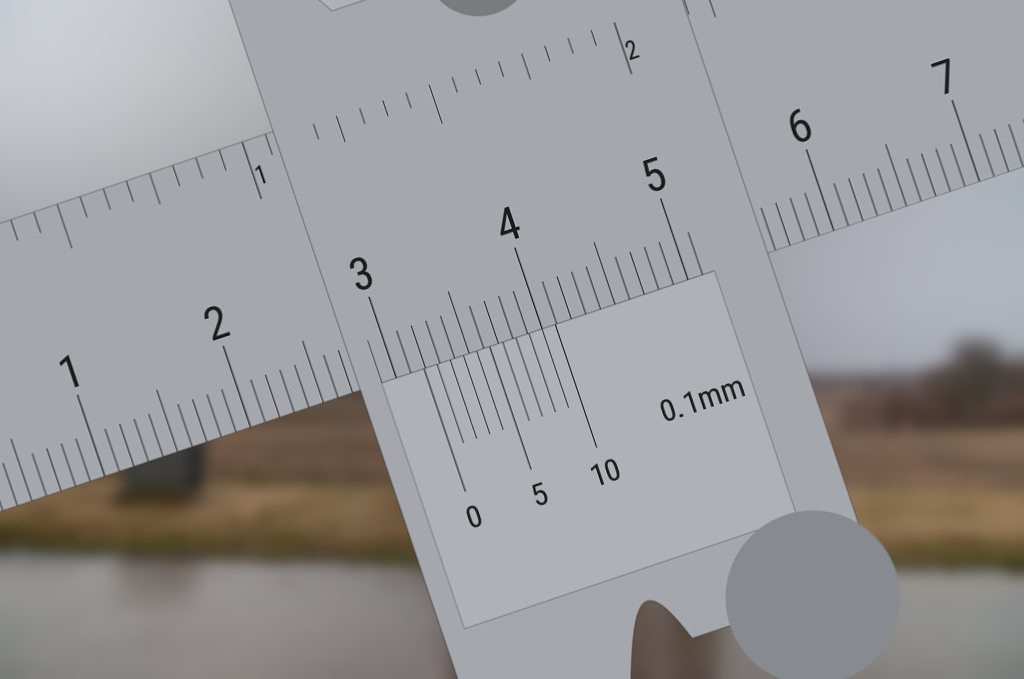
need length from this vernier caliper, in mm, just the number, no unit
31.9
